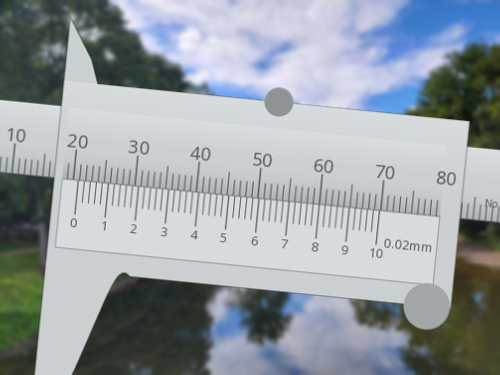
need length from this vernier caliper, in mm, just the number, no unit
20.8
